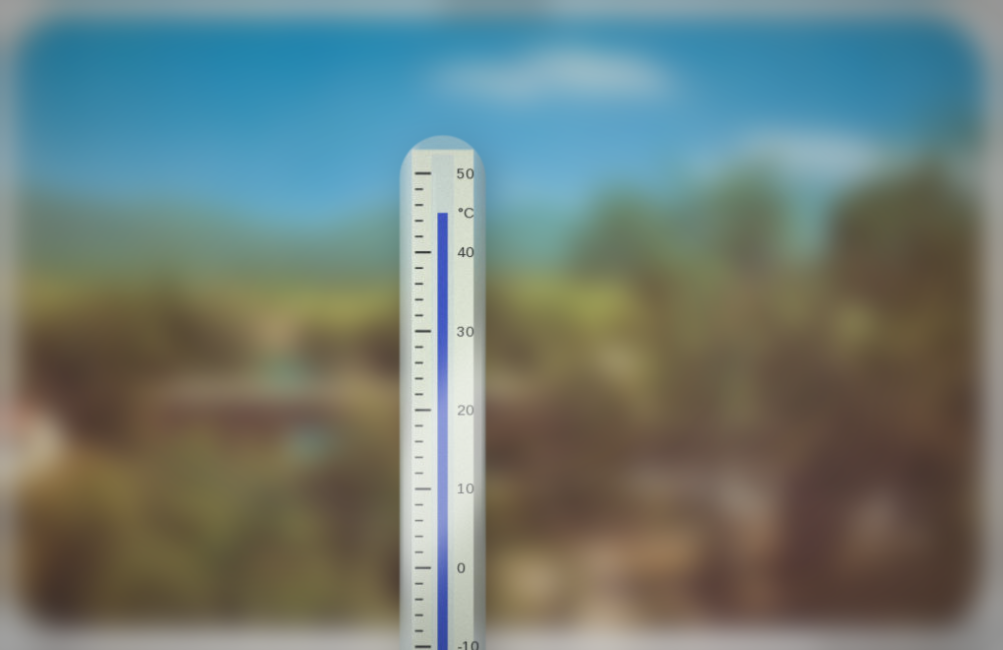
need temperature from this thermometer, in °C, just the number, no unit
45
